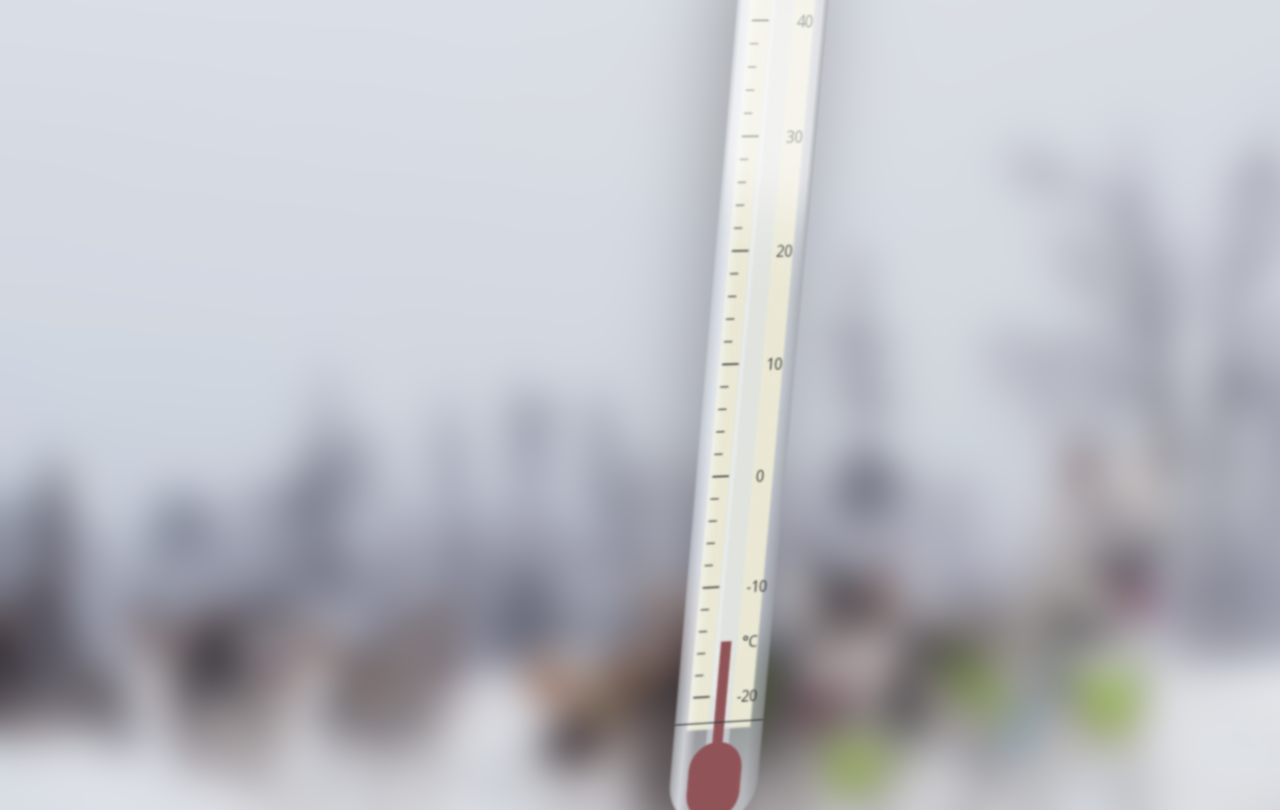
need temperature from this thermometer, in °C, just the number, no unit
-15
